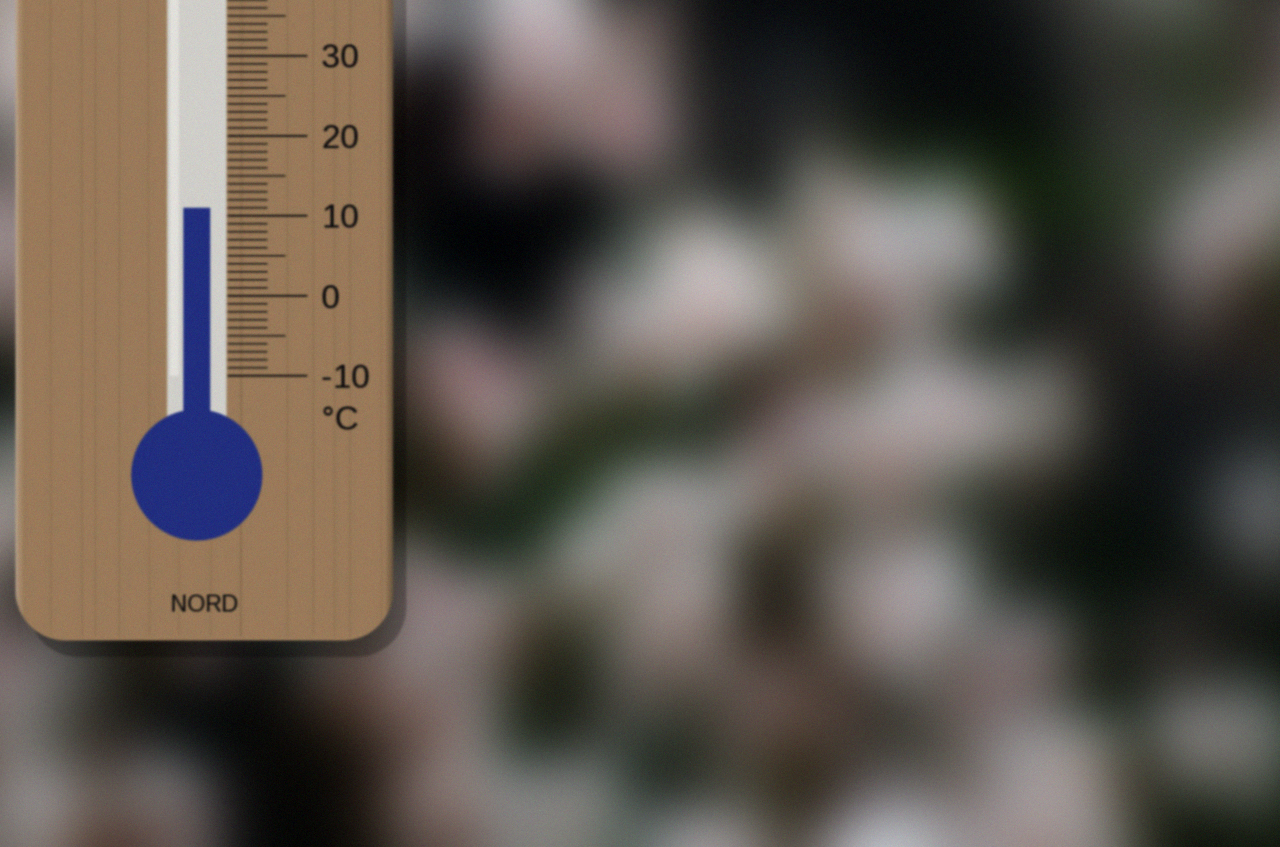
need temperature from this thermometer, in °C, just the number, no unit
11
